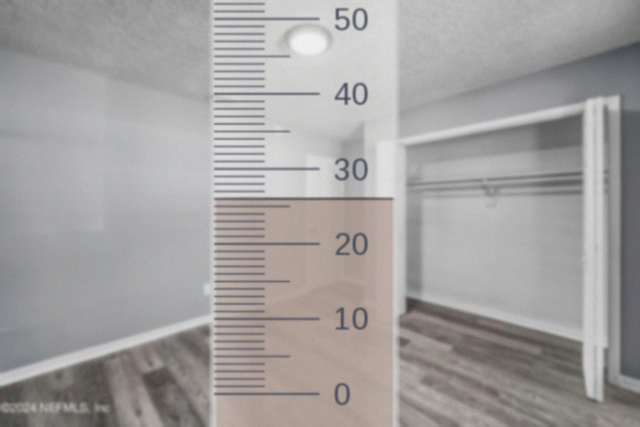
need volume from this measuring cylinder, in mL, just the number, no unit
26
